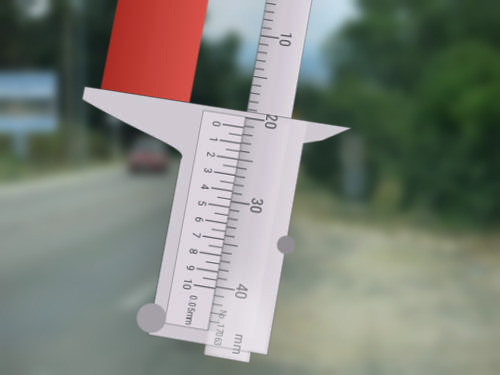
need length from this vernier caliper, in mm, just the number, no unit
21.2
